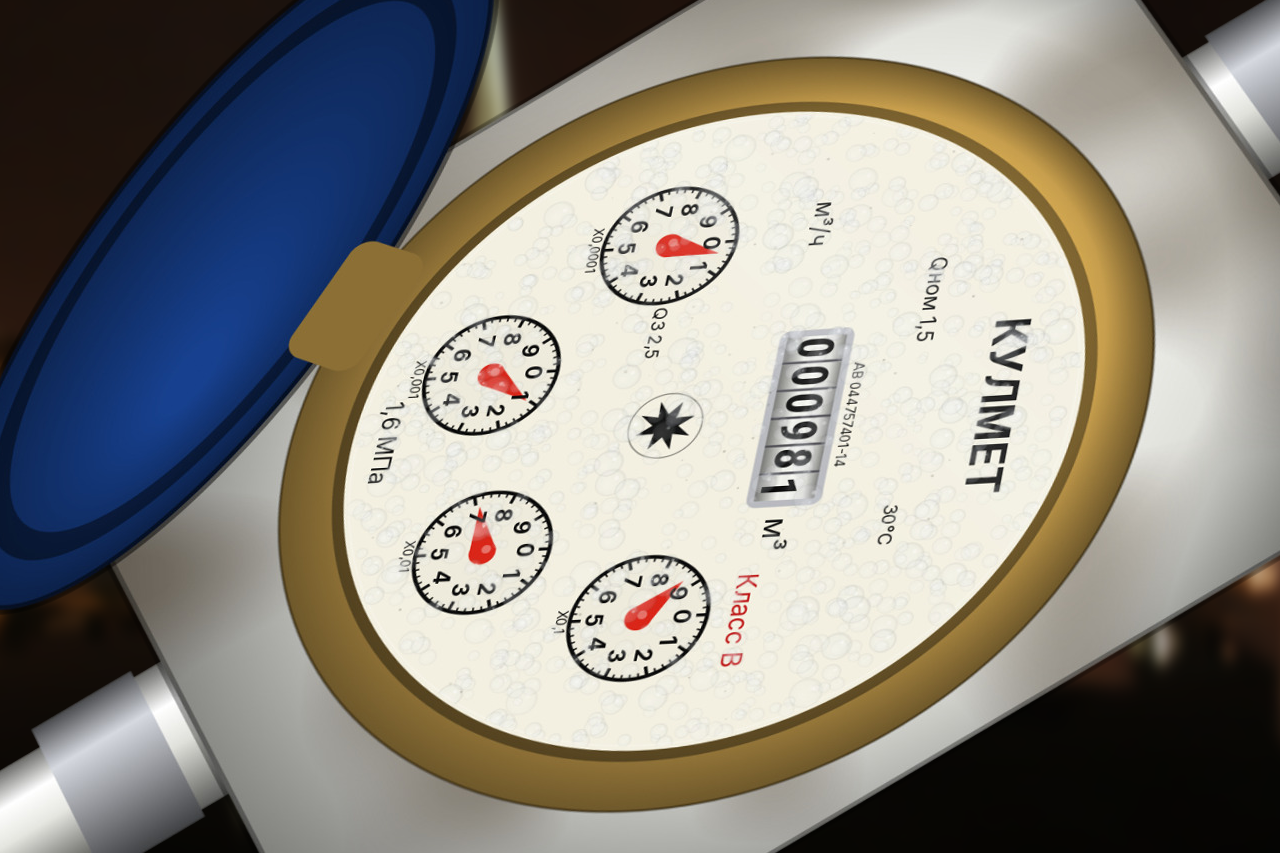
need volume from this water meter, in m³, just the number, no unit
980.8710
